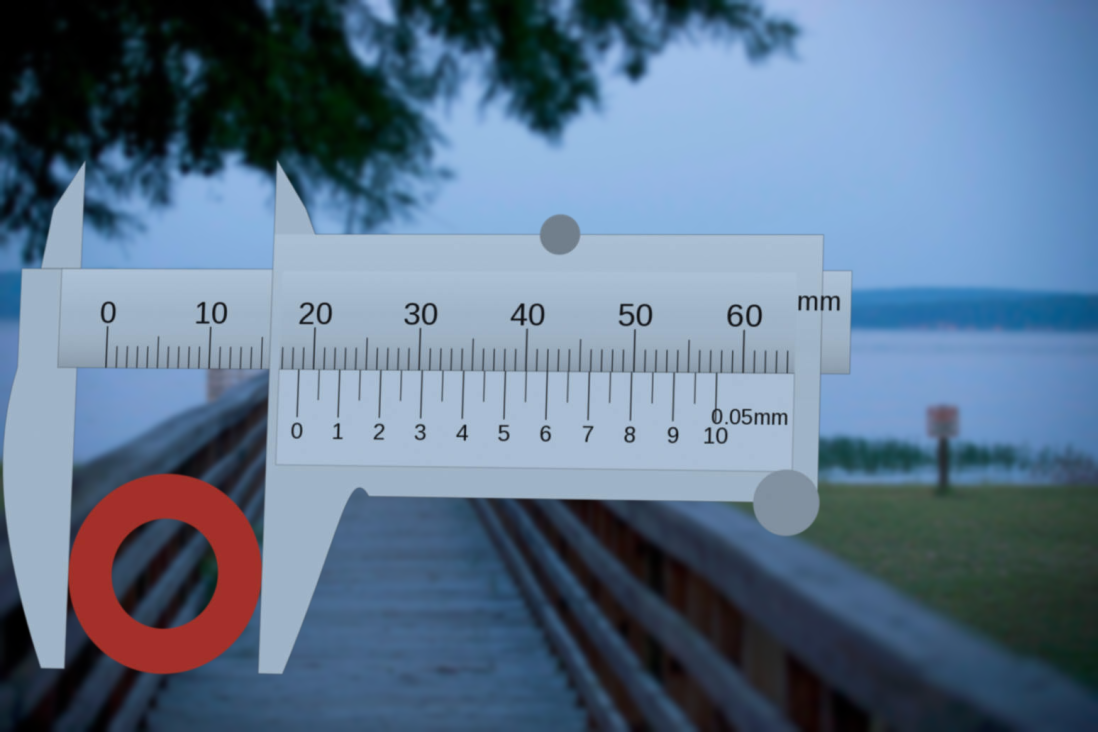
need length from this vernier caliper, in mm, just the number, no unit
18.6
